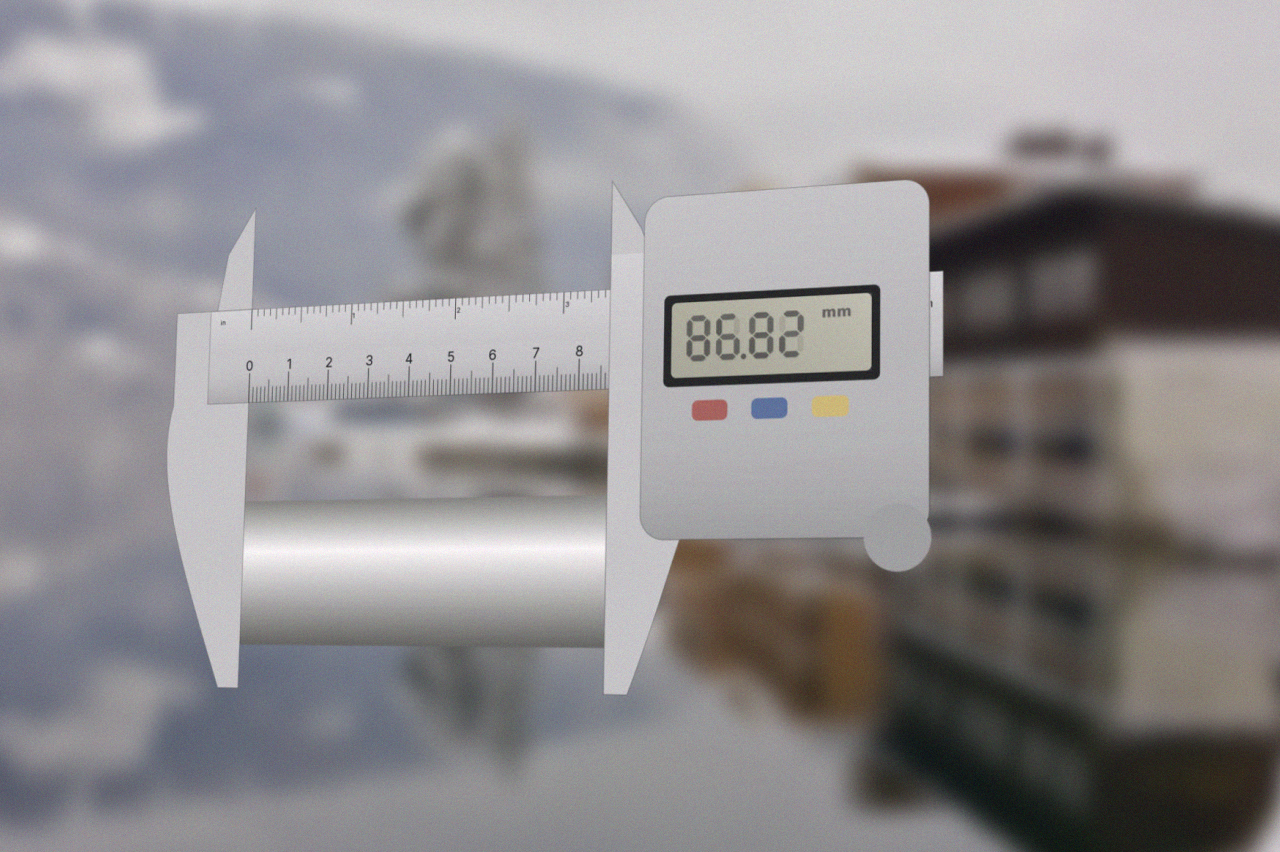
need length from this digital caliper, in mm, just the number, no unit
86.82
